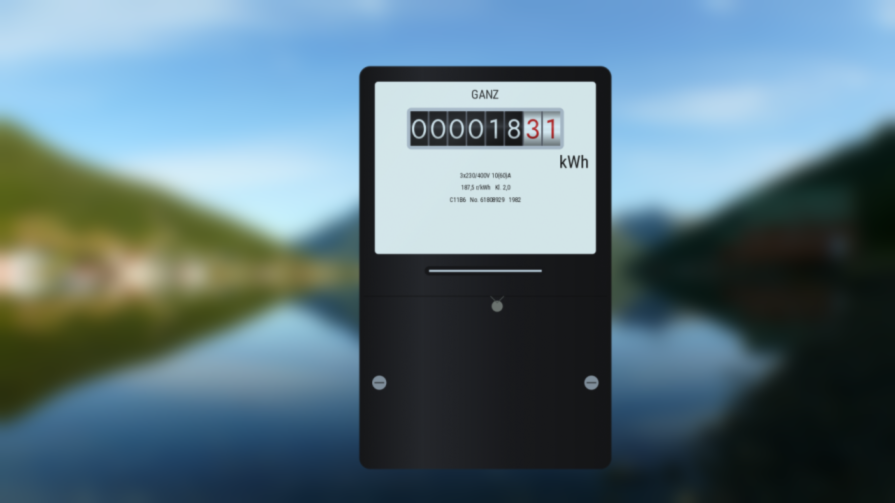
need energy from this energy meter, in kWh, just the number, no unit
18.31
